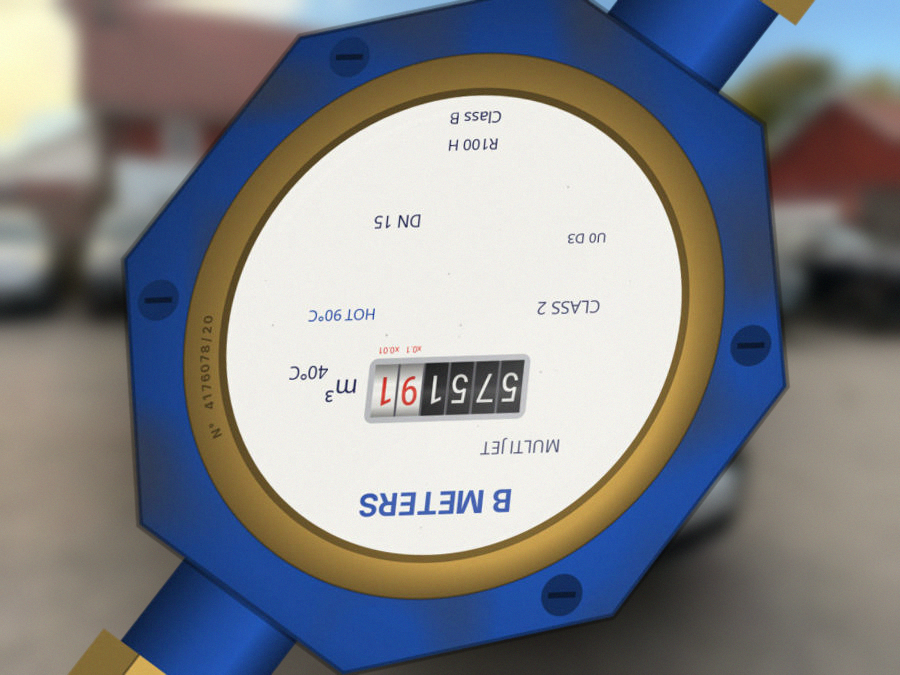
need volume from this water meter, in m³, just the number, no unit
5751.91
